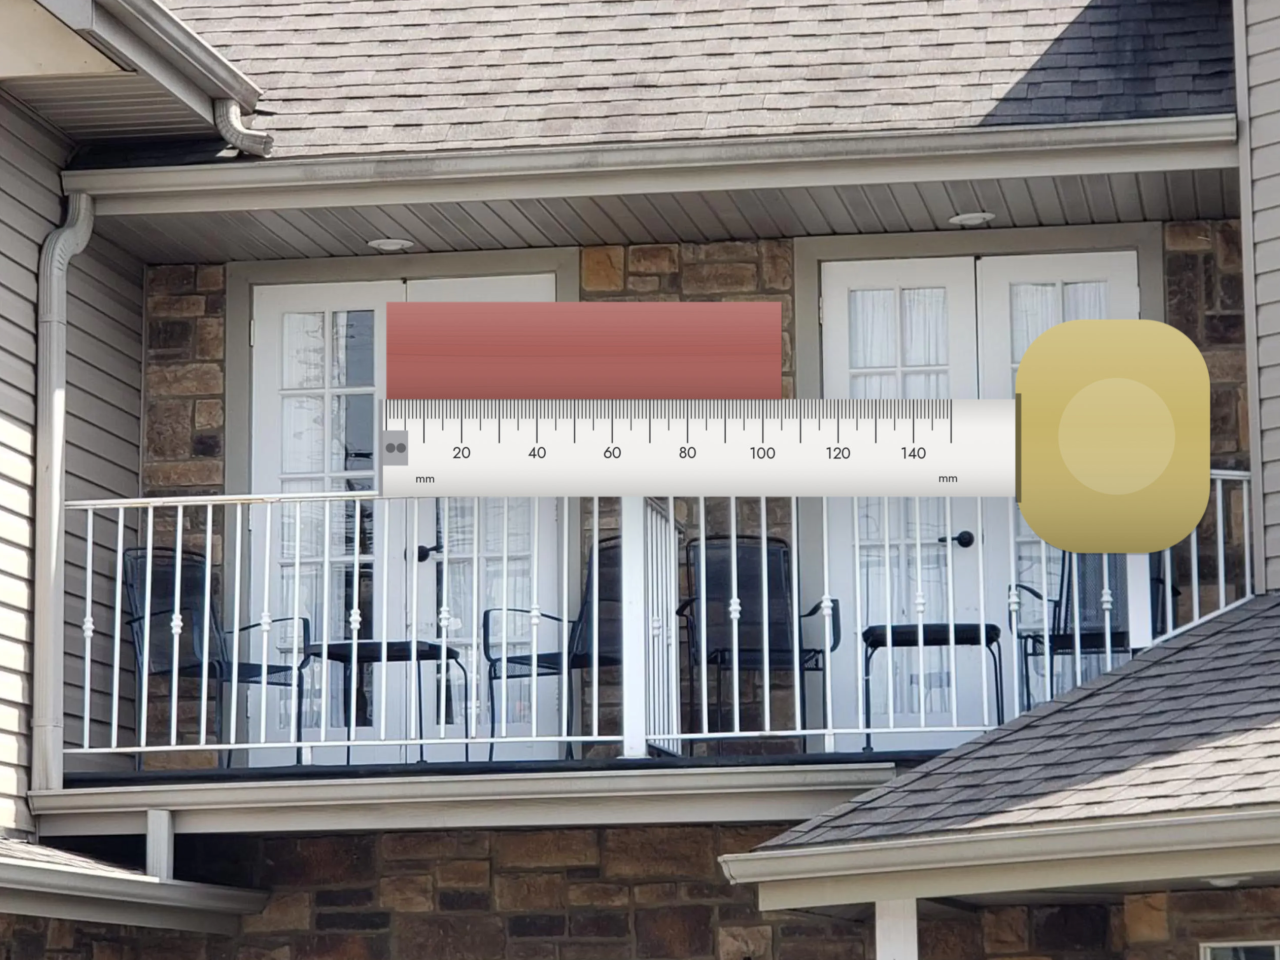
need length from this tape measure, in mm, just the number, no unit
105
